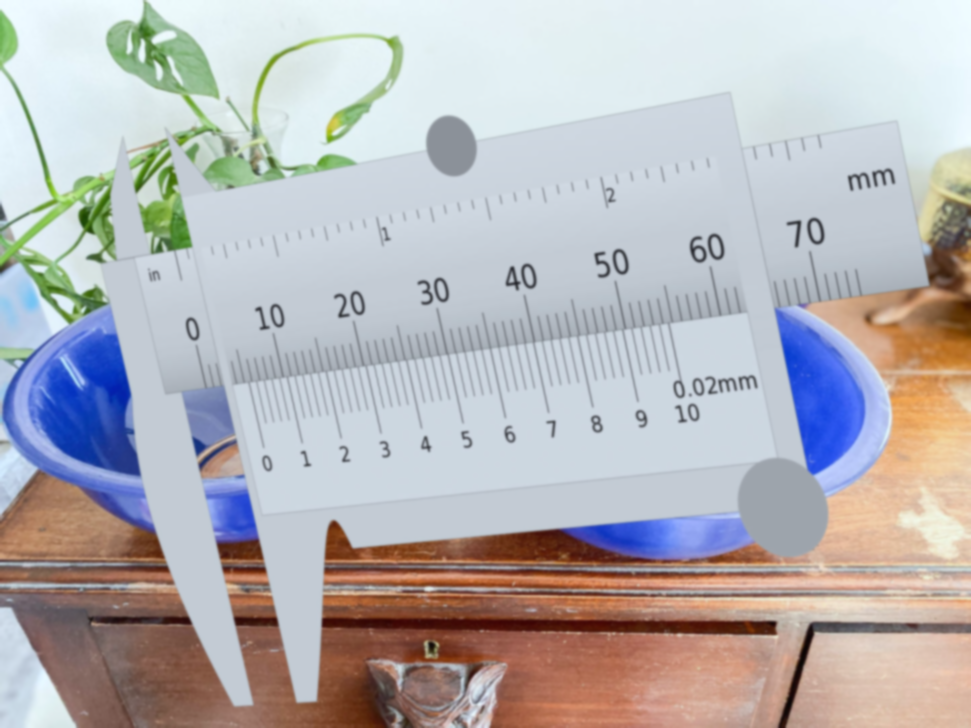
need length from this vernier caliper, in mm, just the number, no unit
5.6
